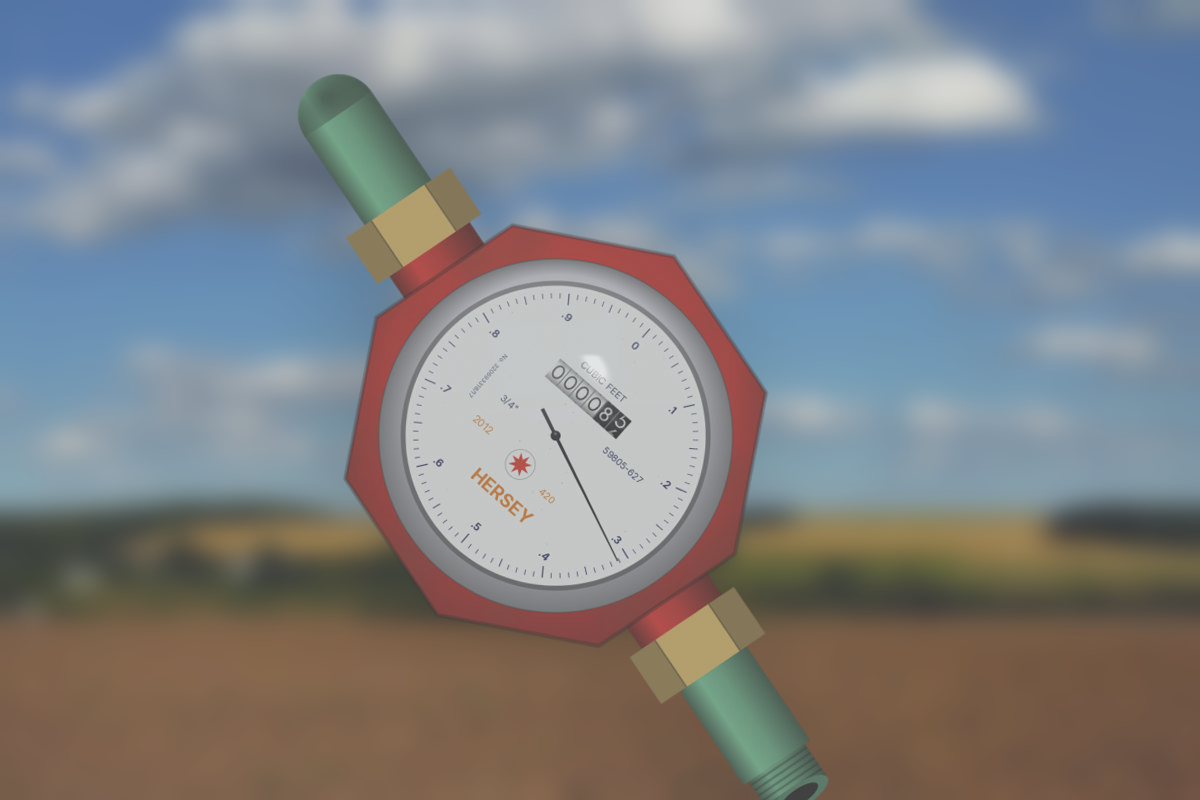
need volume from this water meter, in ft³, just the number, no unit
85.31
